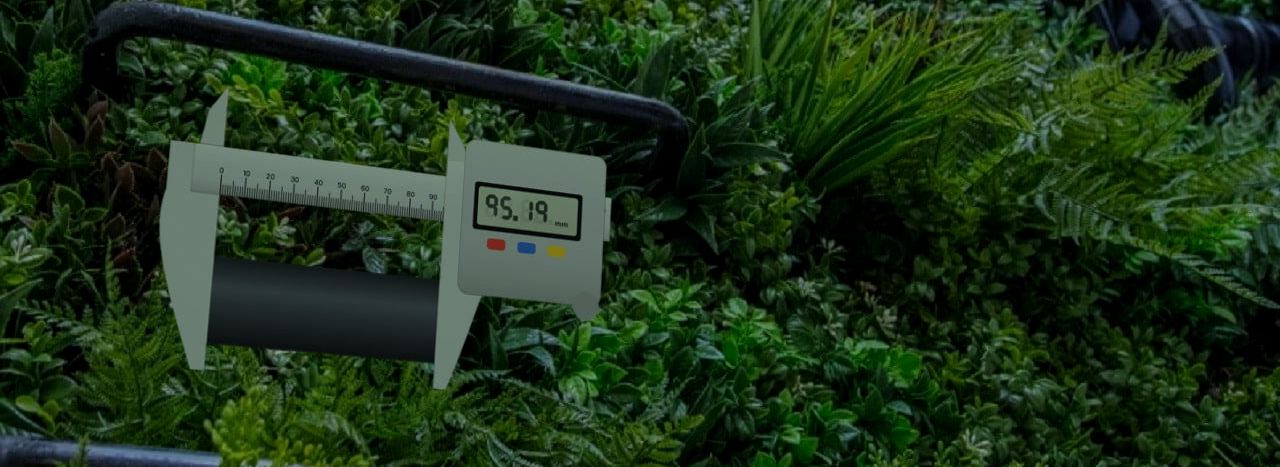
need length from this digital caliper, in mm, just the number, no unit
95.19
